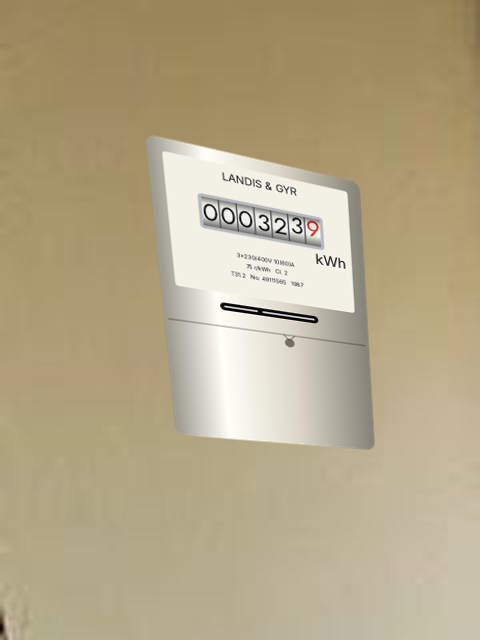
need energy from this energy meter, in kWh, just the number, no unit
323.9
